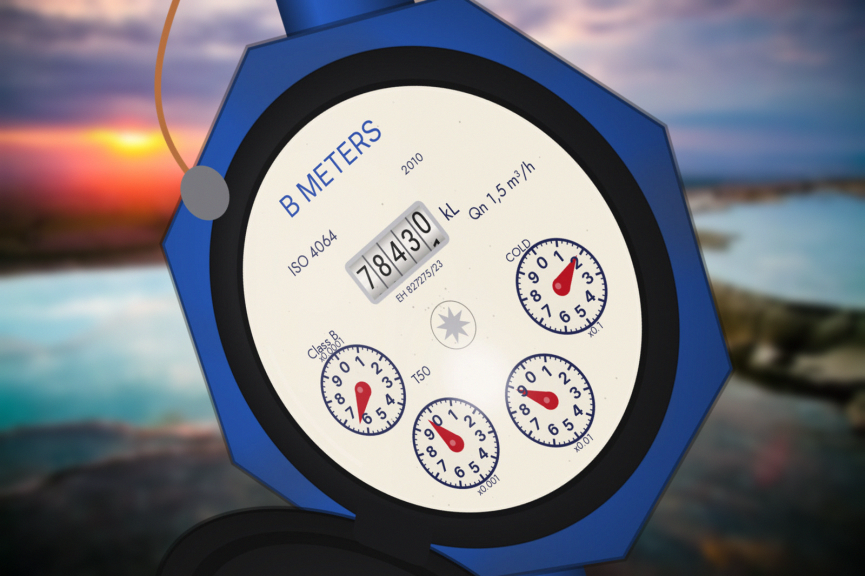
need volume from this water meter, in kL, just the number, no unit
78430.1896
